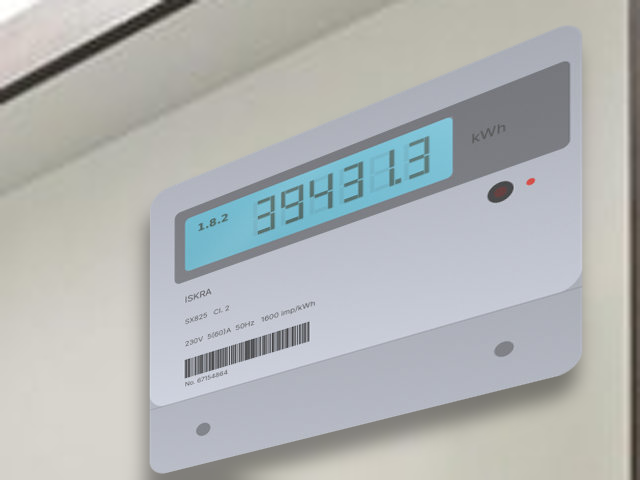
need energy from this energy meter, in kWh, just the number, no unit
39431.3
